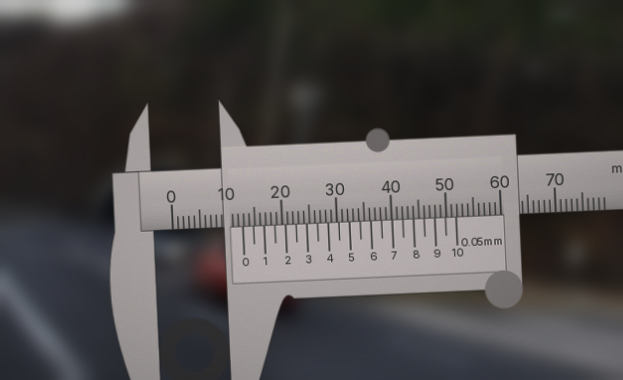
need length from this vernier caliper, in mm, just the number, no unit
12.8
